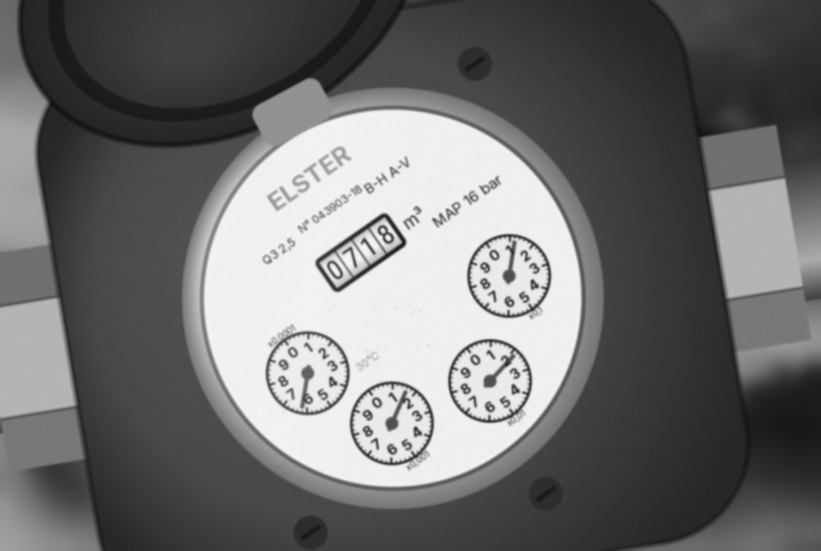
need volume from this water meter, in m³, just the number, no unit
718.1216
